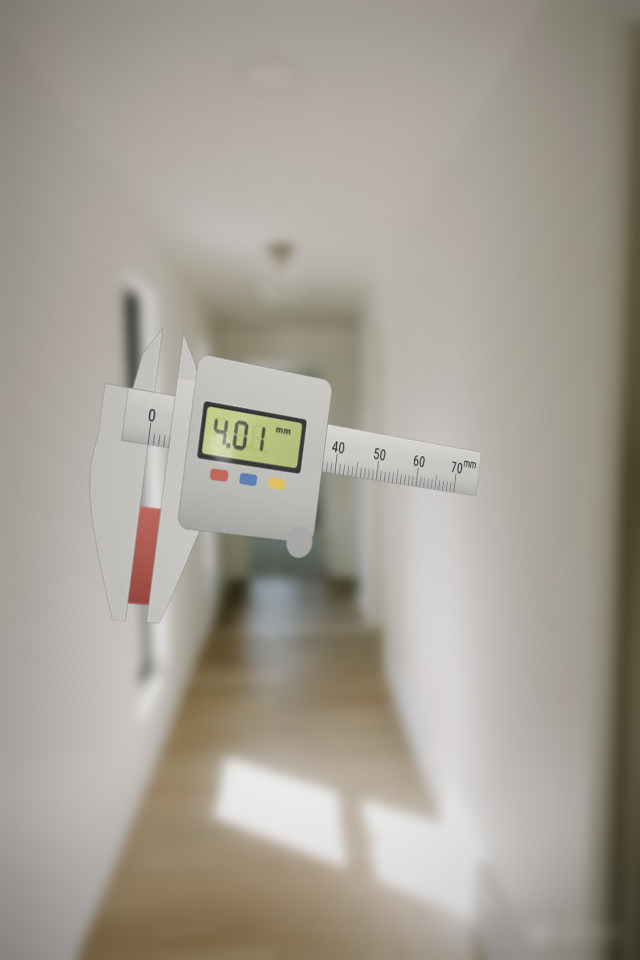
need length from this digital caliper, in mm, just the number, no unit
4.01
